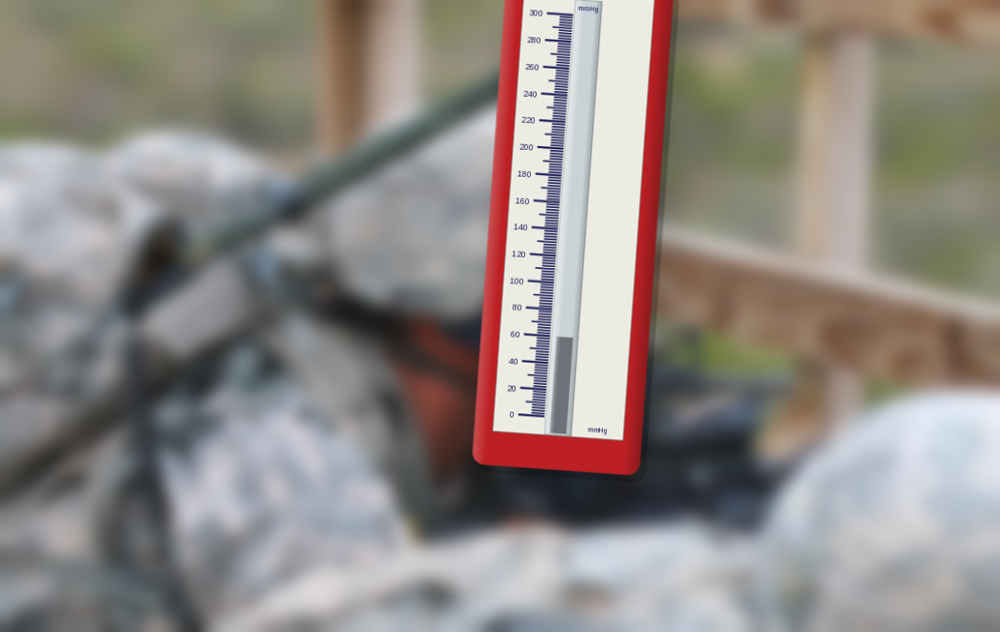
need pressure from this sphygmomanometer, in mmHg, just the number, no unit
60
